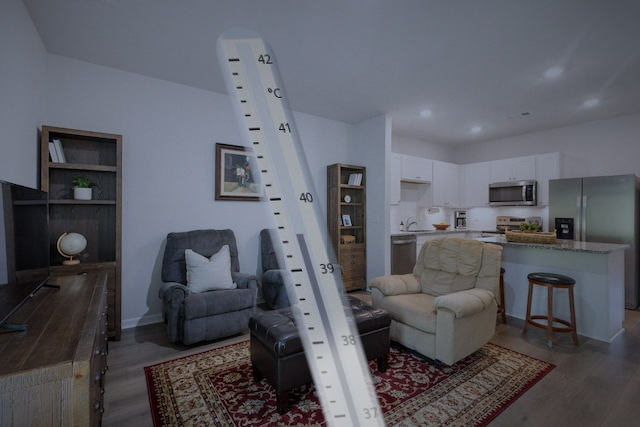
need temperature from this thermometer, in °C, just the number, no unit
39.5
